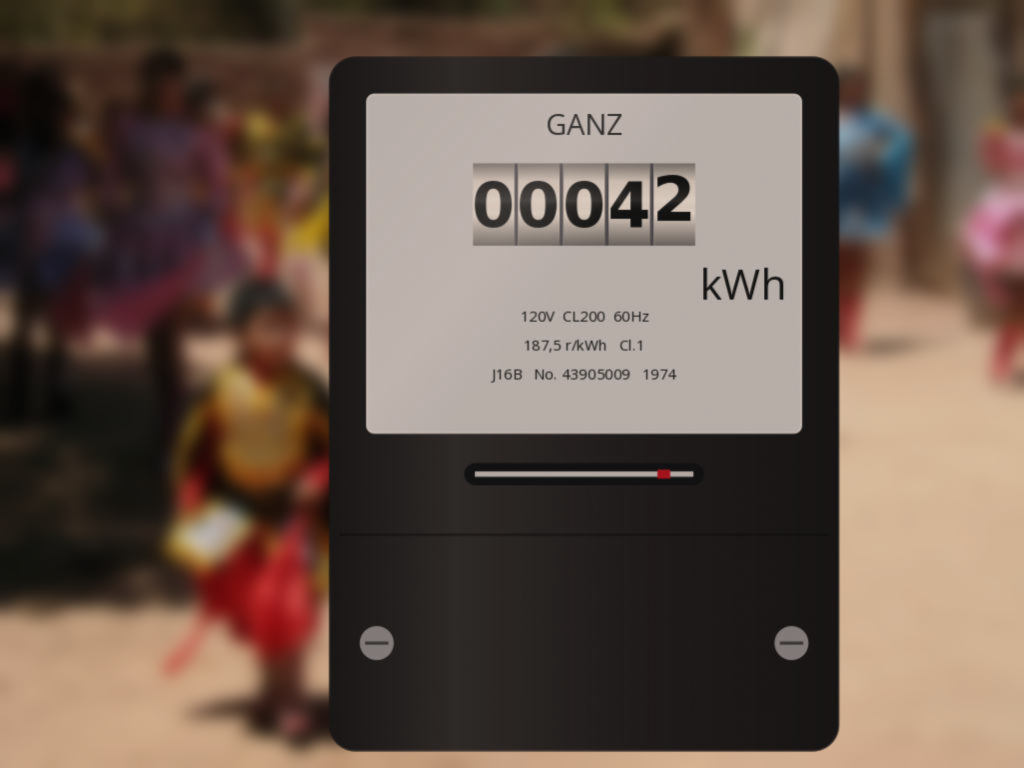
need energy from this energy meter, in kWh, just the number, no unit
42
